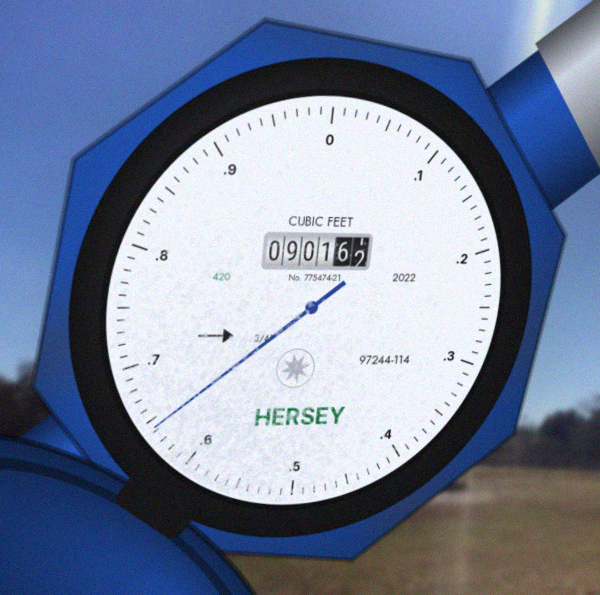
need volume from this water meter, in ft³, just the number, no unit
90161.64
